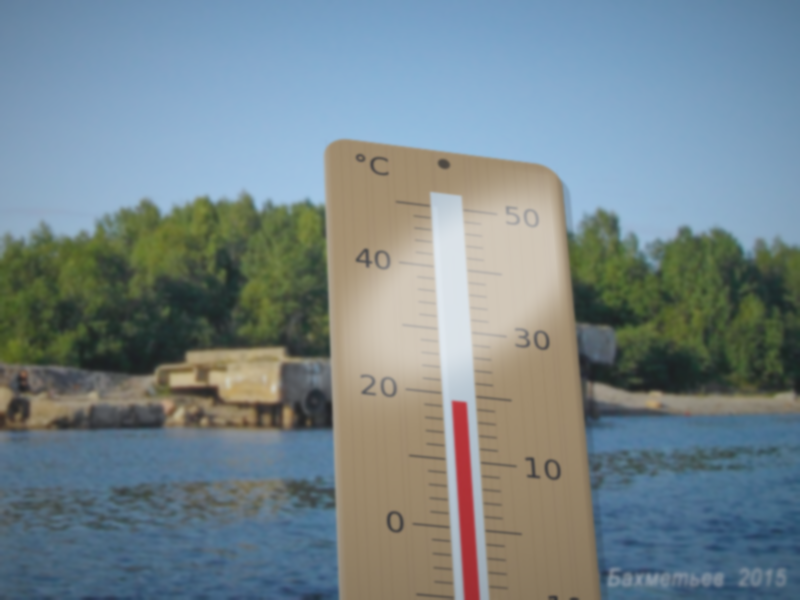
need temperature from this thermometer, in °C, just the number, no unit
19
